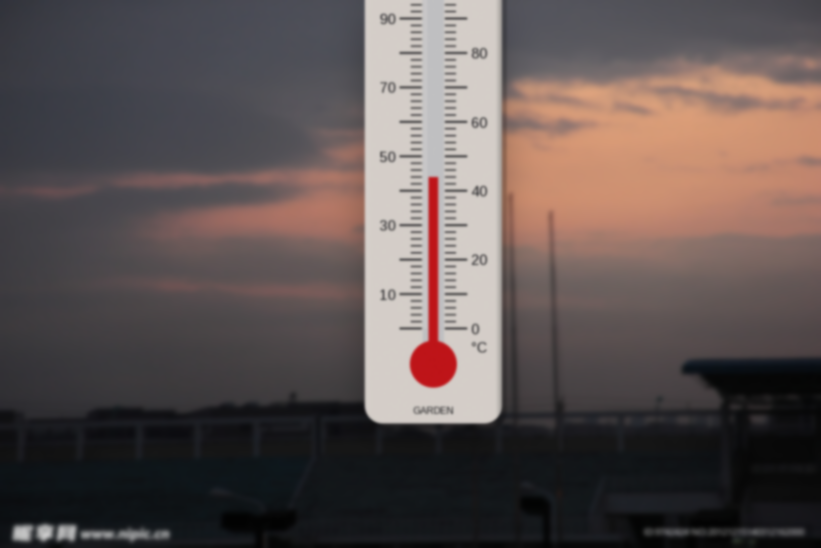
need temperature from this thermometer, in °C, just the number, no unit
44
